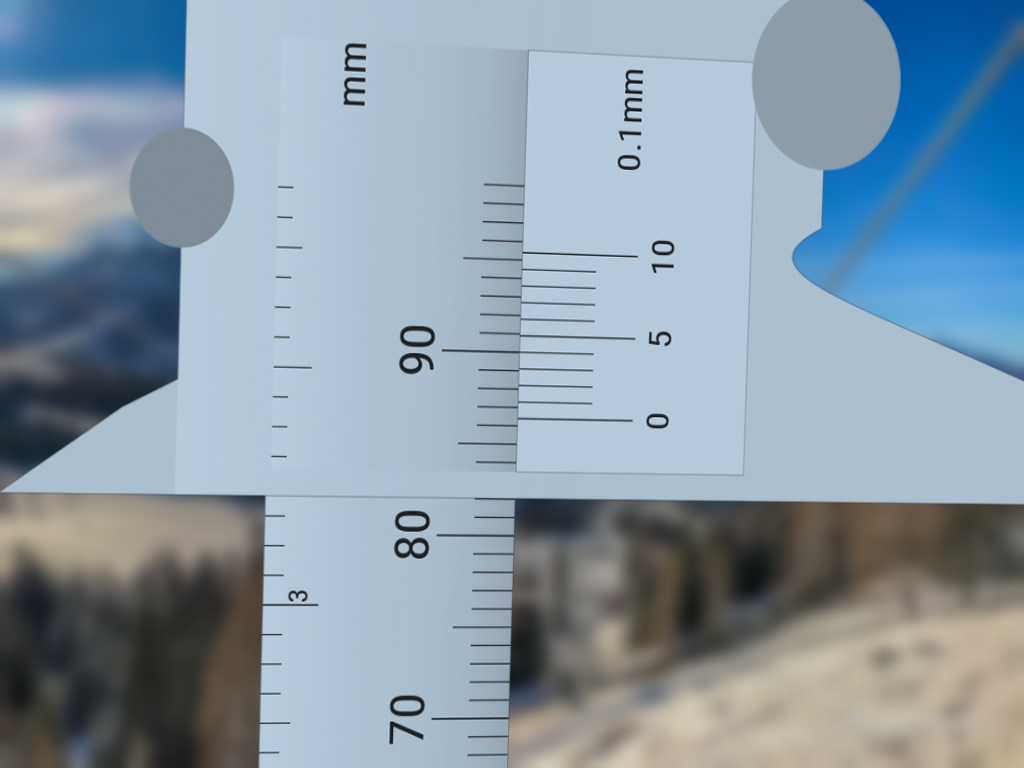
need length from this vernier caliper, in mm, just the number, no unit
86.4
